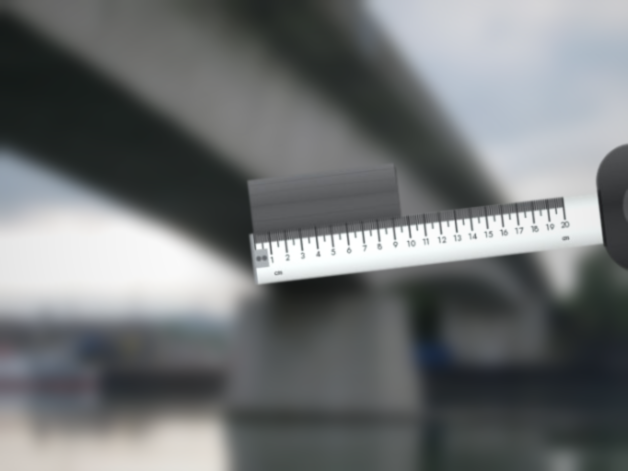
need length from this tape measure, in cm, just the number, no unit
9.5
